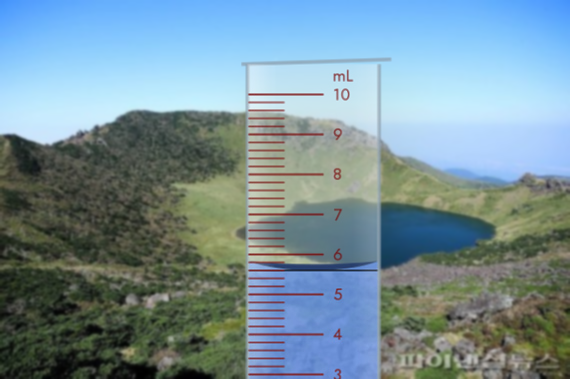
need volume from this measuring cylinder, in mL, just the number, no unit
5.6
